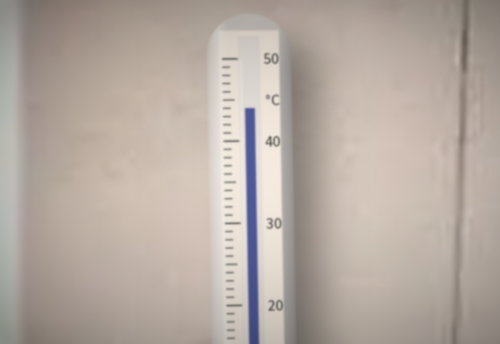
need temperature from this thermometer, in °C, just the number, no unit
44
